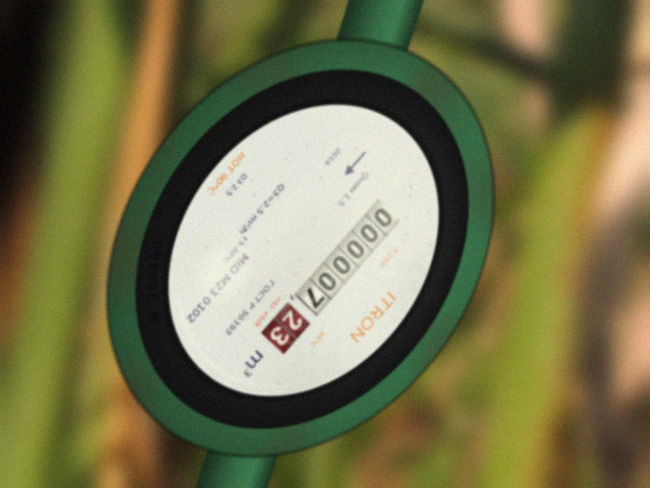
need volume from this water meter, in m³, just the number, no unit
7.23
